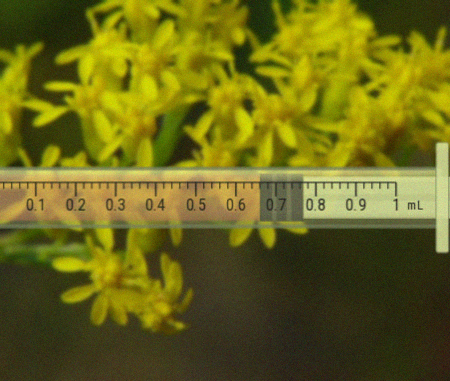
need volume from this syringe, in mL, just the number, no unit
0.66
